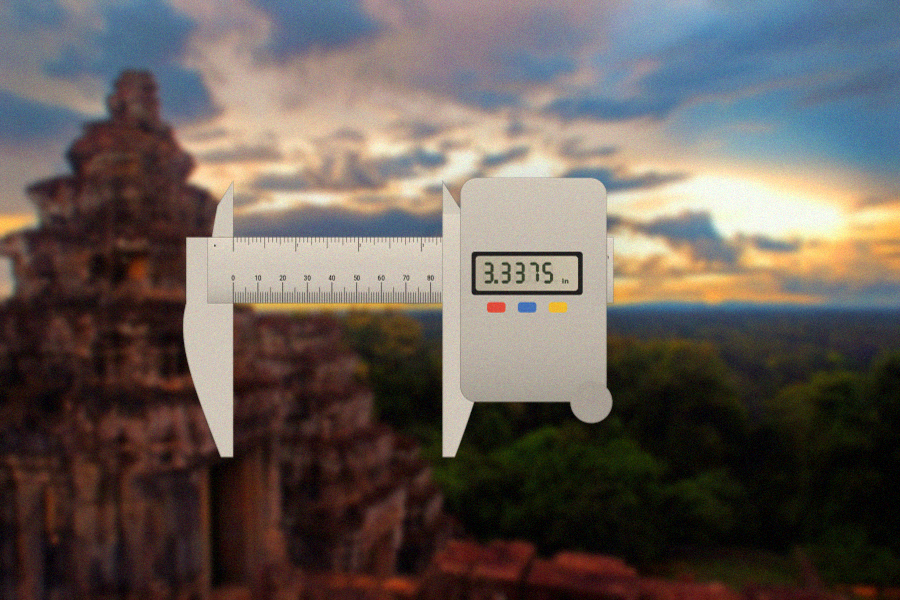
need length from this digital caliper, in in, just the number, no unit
3.3375
